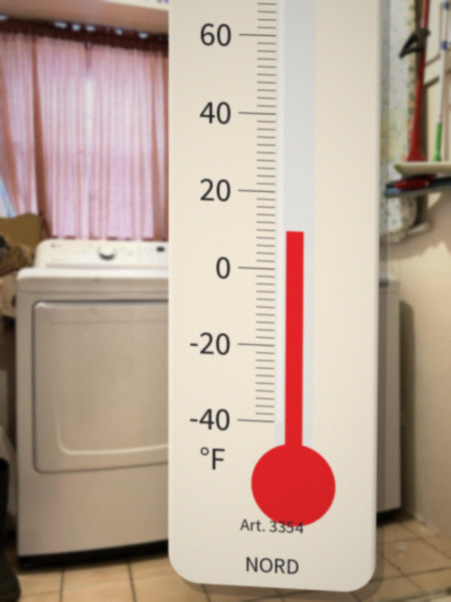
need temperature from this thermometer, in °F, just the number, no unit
10
